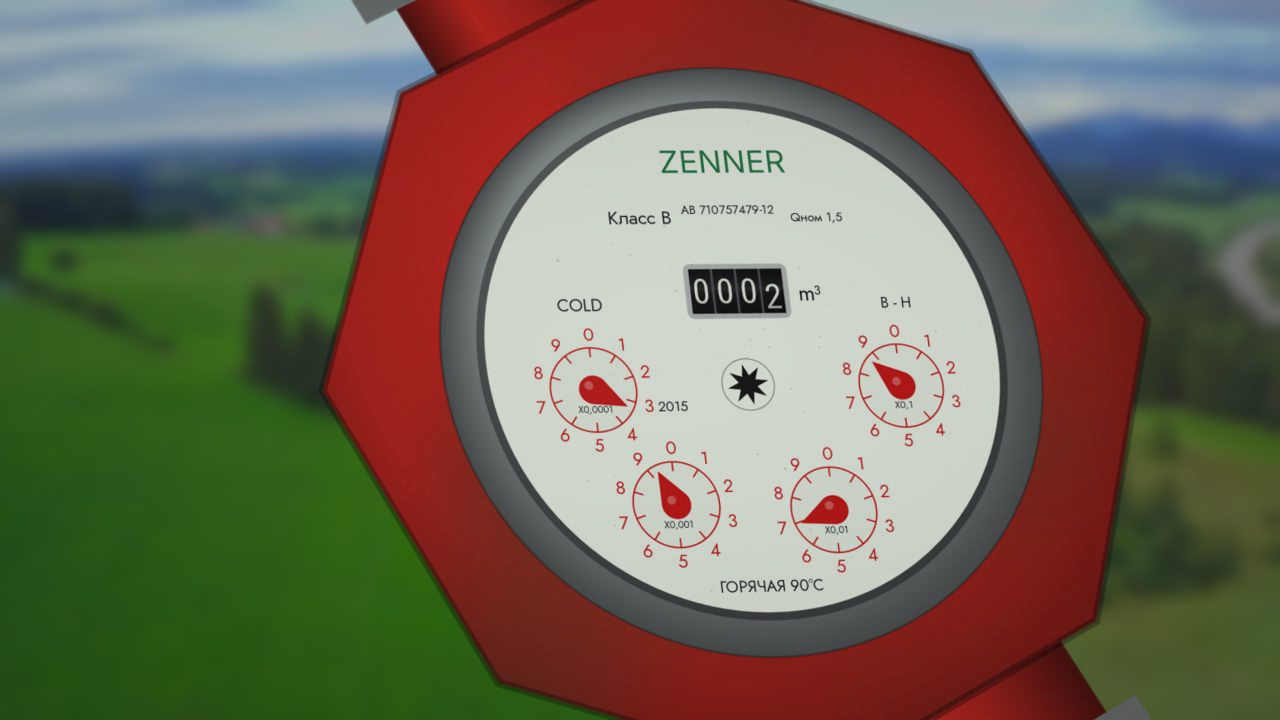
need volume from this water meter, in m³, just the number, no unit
1.8693
